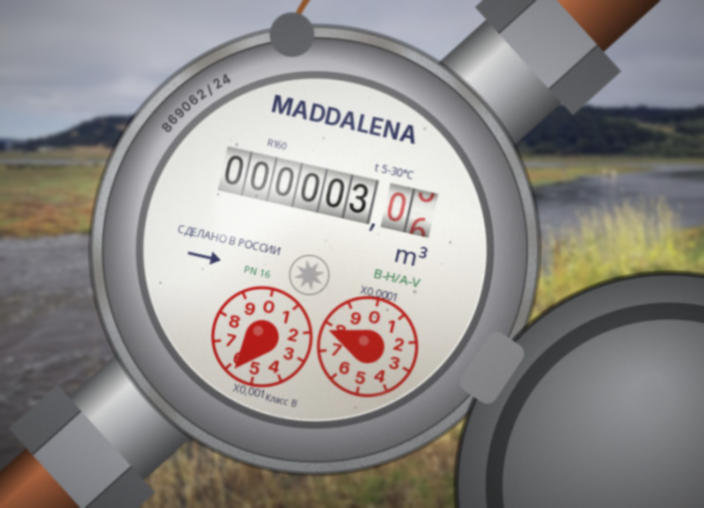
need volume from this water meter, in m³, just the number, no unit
3.0557
